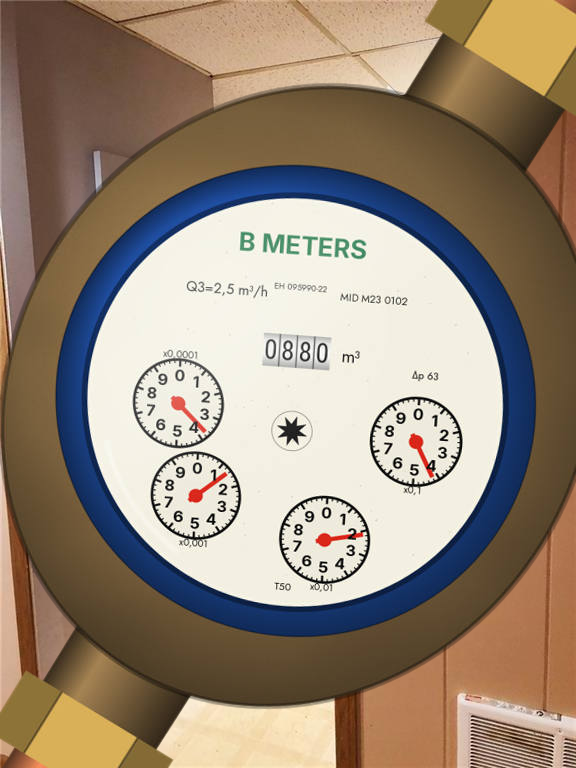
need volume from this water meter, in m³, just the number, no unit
880.4213
